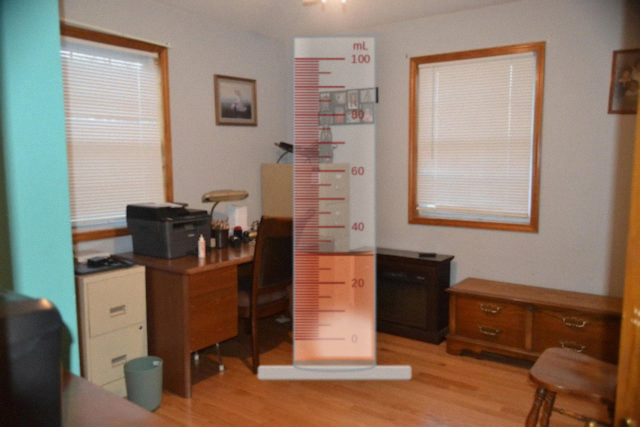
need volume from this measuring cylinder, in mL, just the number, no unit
30
